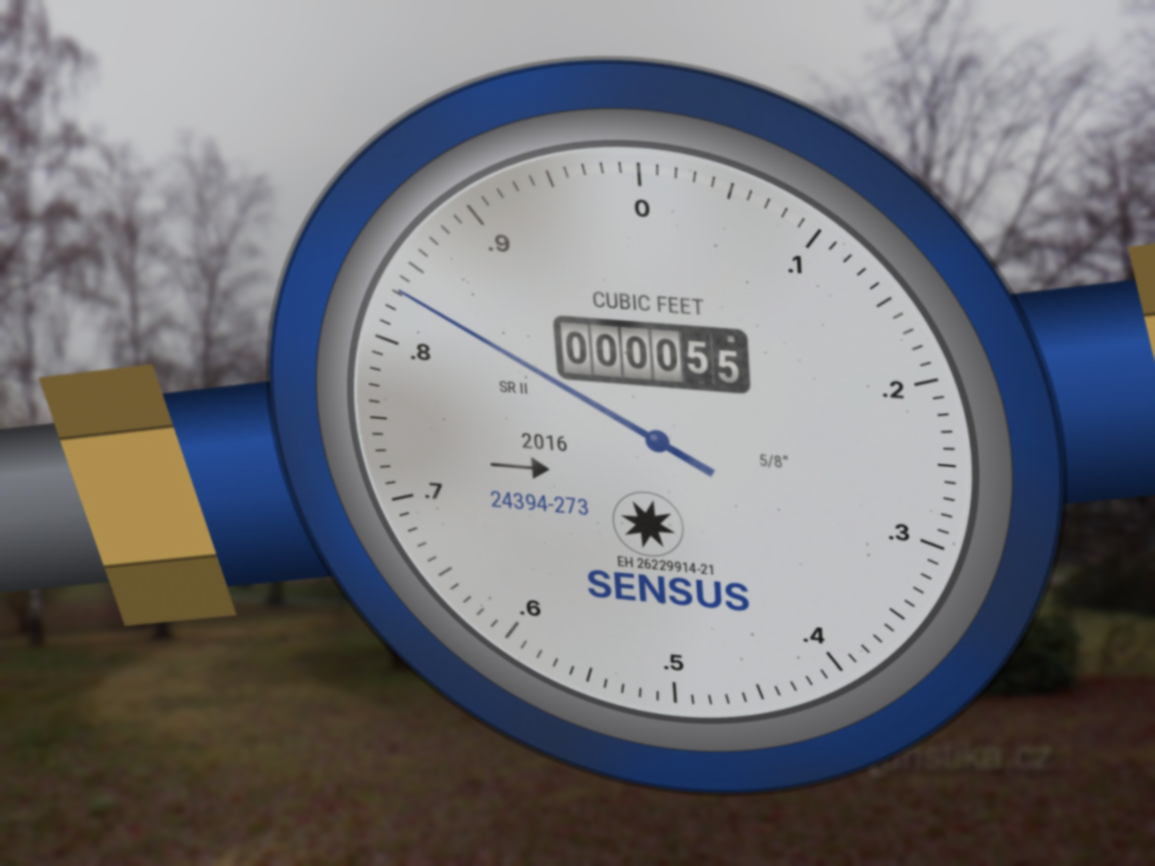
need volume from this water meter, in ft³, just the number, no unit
54.83
